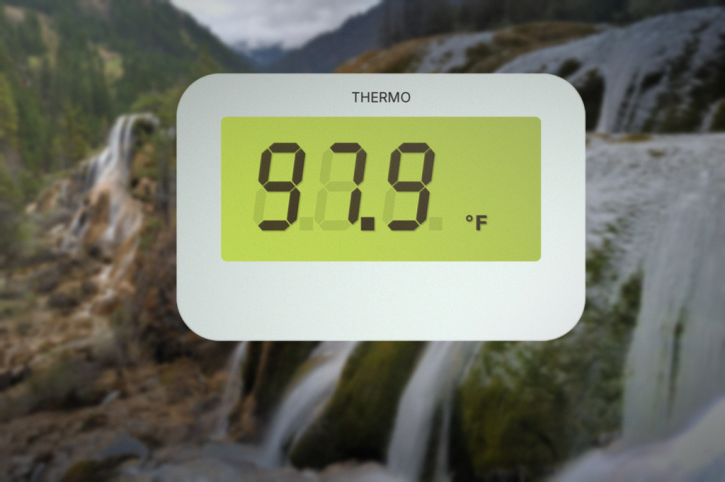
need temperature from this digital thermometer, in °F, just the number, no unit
97.9
